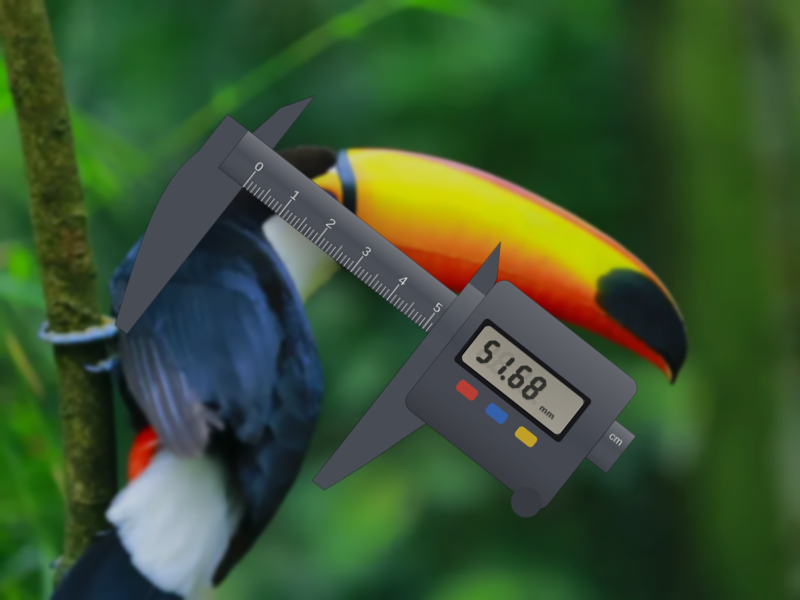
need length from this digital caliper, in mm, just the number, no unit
51.68
